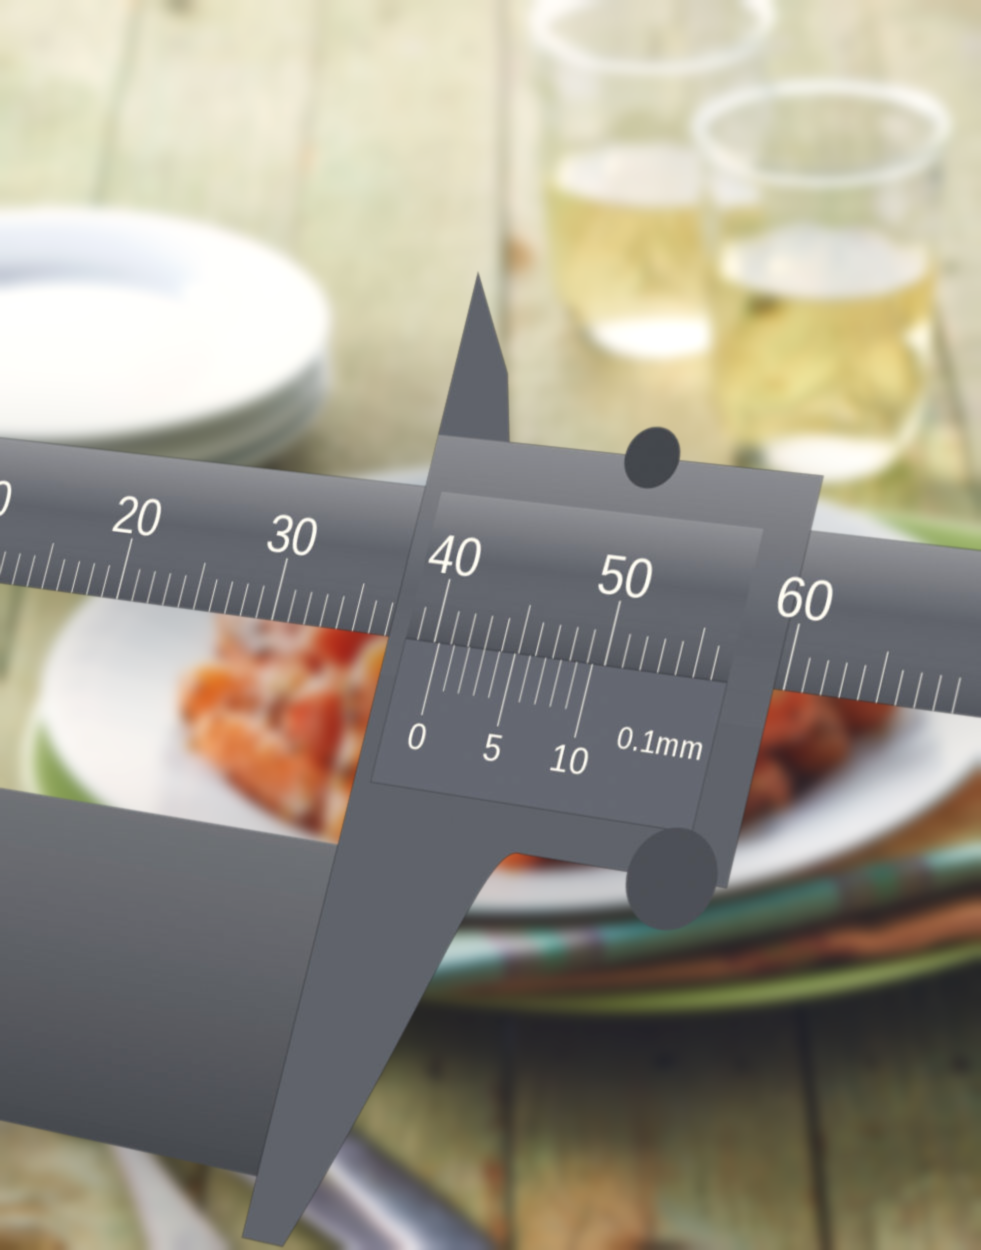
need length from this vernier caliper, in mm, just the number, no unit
40.3
